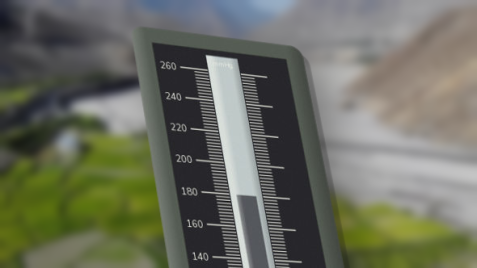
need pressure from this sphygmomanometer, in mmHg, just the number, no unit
180
